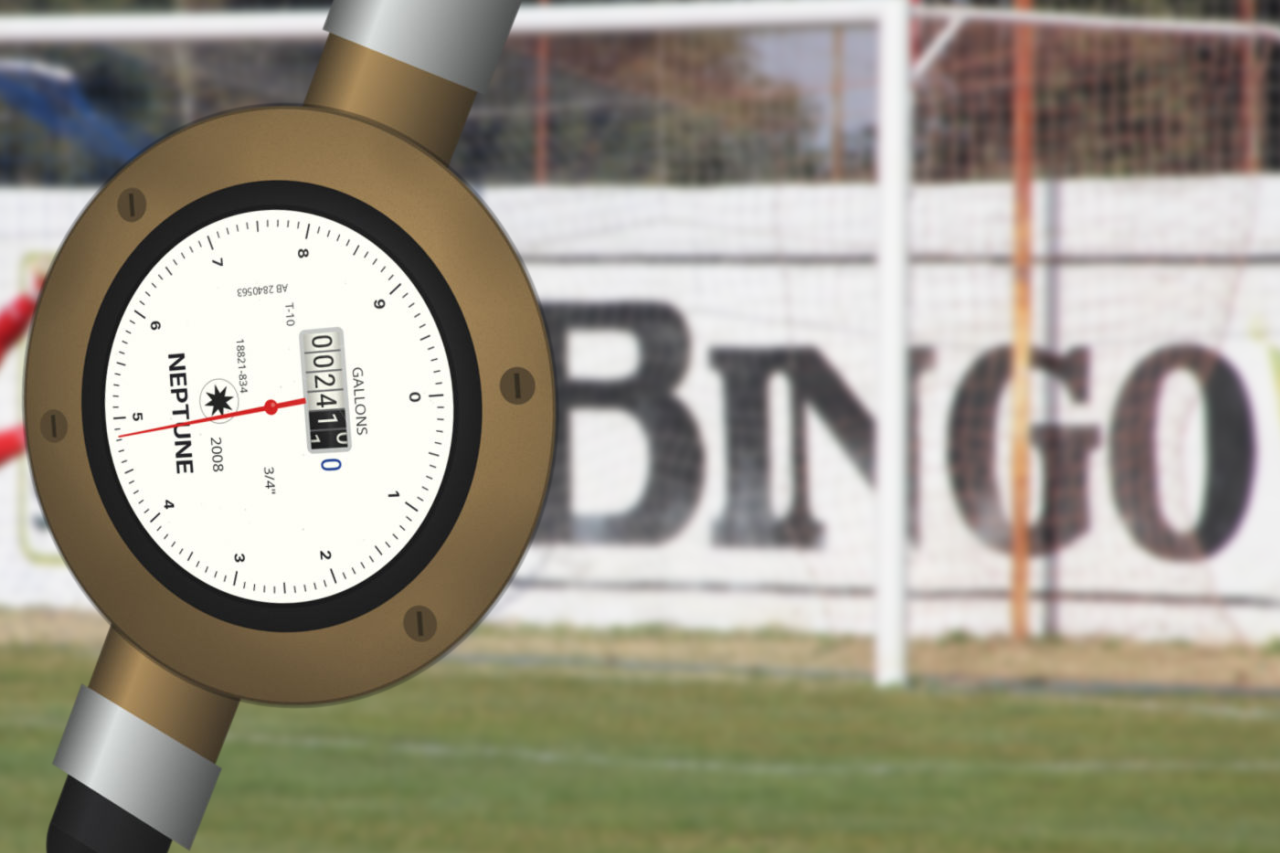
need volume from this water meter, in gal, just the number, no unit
24104.8
